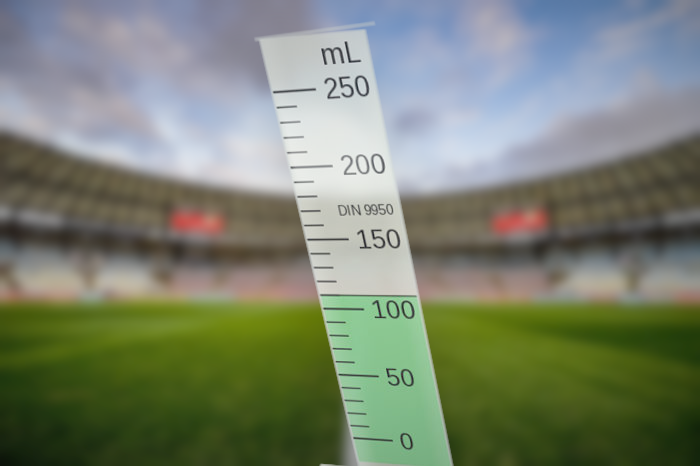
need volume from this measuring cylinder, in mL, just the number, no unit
110
